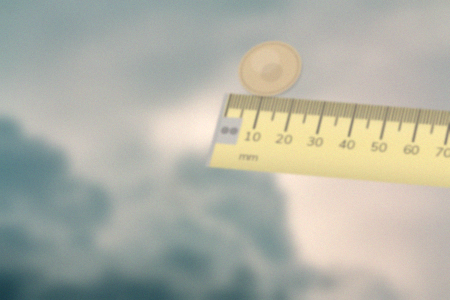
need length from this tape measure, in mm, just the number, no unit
20
